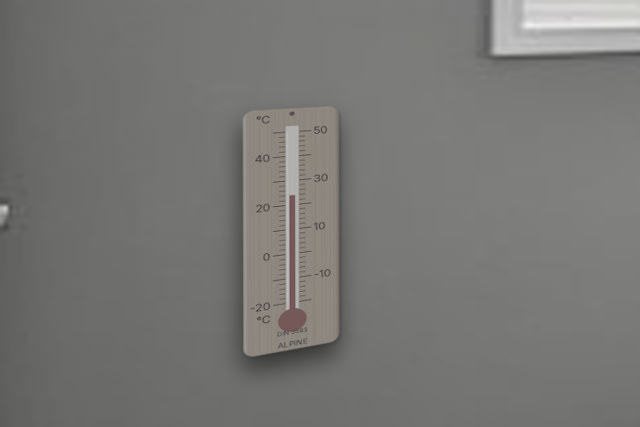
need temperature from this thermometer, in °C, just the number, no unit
24
